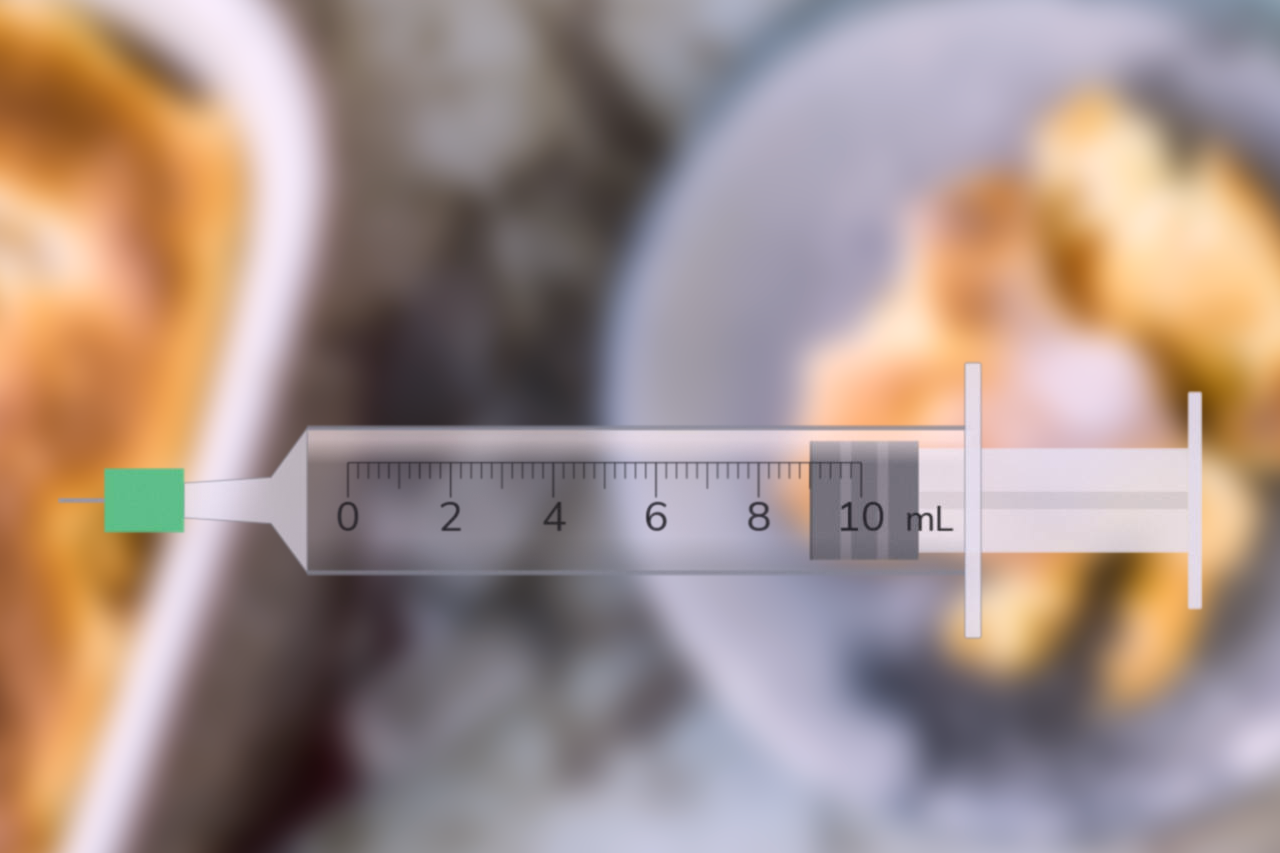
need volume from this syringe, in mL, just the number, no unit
9
